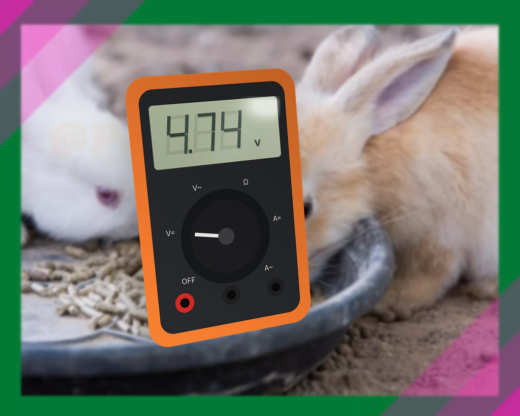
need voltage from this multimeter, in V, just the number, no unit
4.74
